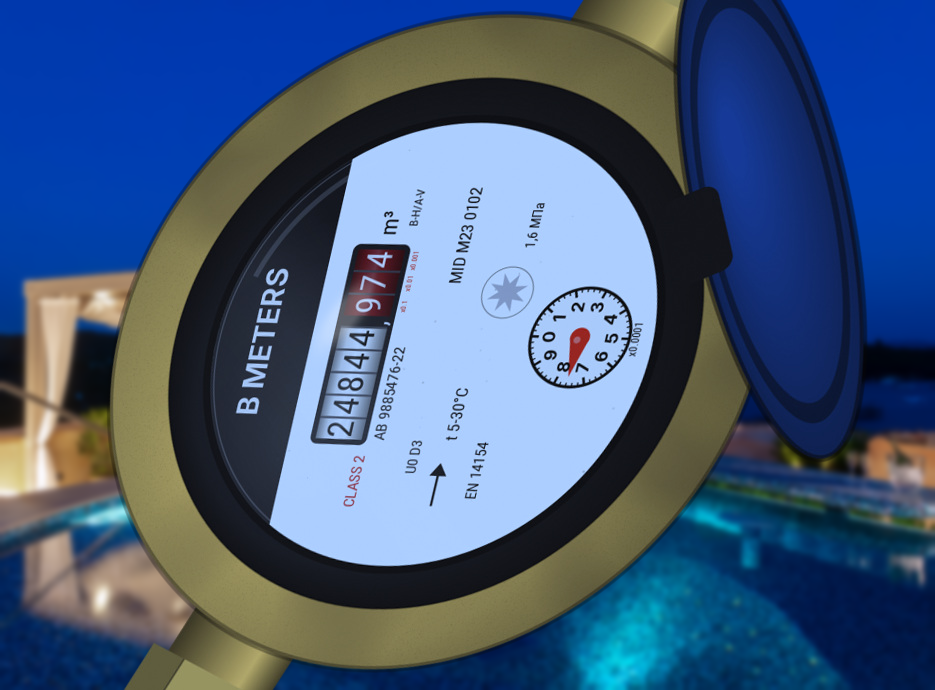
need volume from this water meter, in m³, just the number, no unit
24844.9747
